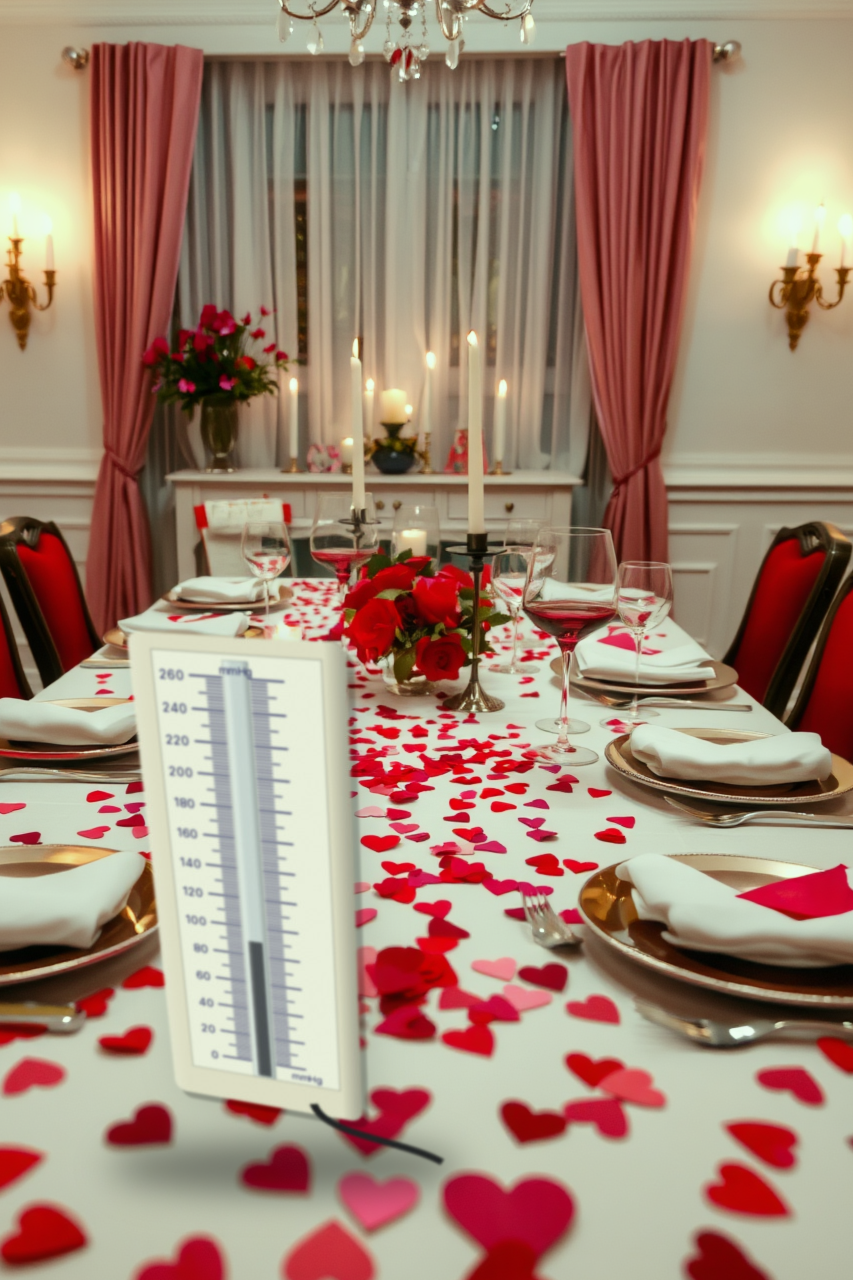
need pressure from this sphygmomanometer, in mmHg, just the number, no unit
90
